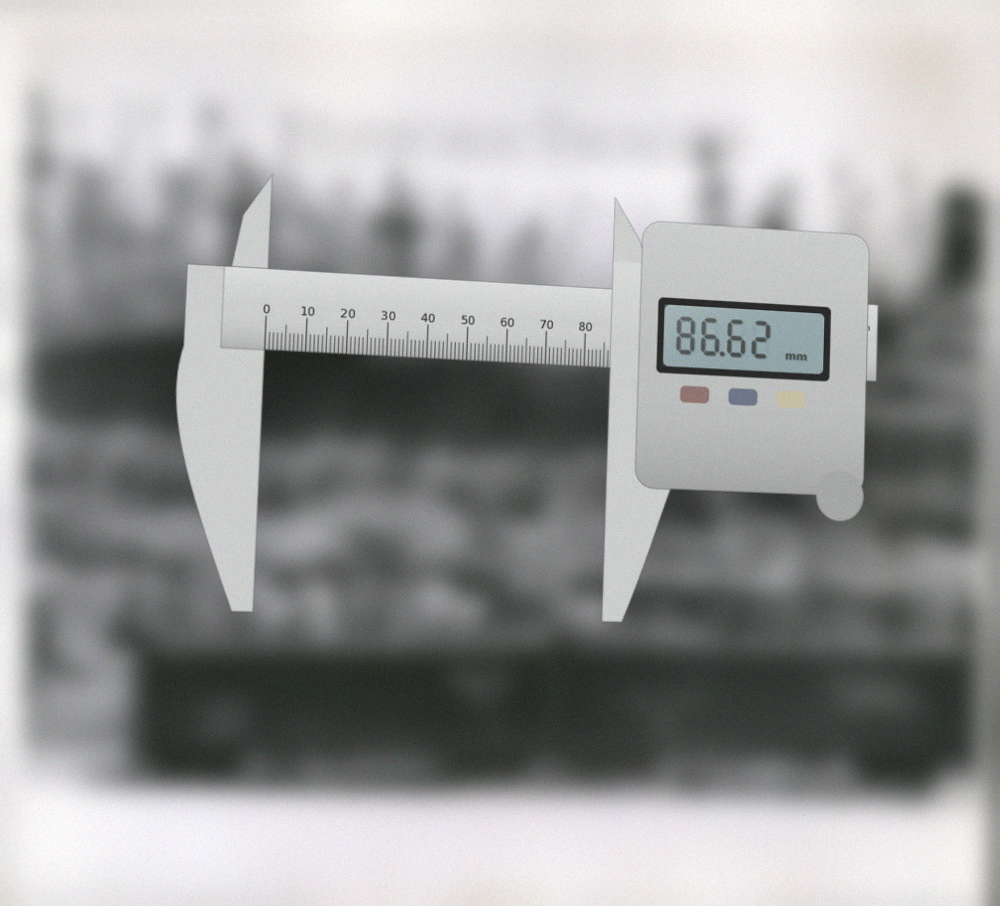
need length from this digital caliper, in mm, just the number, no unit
86.62
